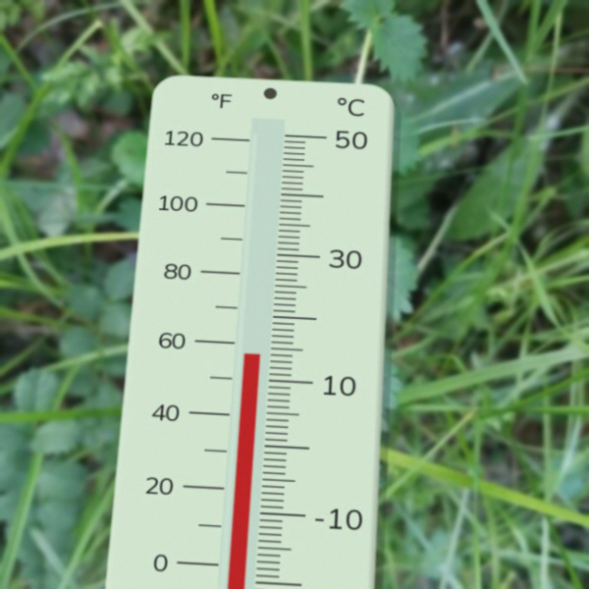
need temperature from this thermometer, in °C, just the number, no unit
14
